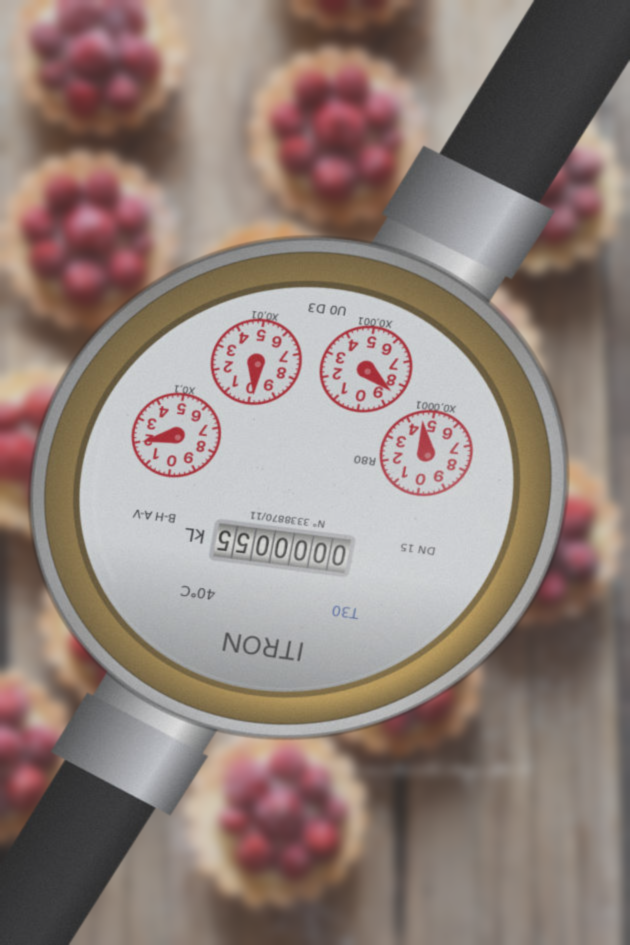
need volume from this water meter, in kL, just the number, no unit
55.1984
